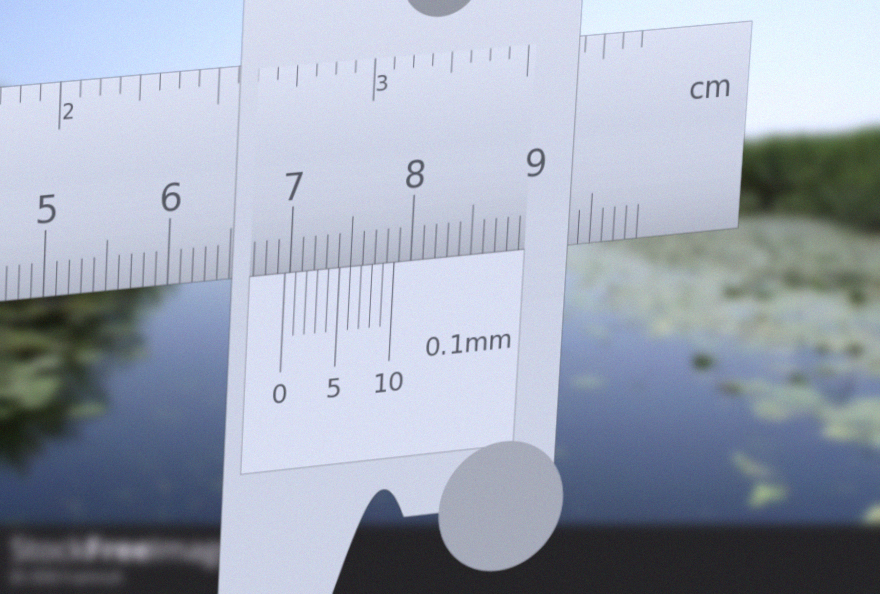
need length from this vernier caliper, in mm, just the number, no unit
69.6
